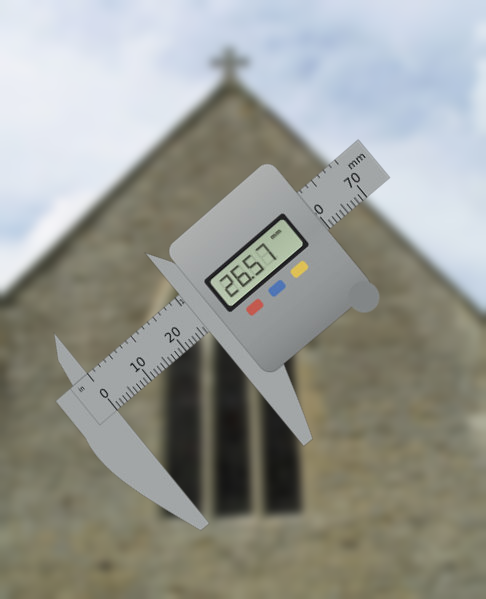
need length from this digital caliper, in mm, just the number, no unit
26.57
